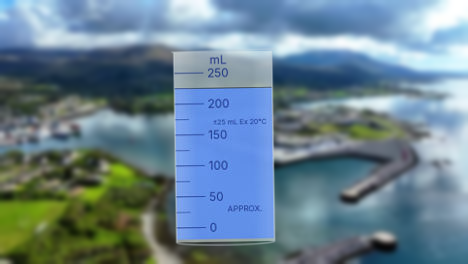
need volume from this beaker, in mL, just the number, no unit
225
